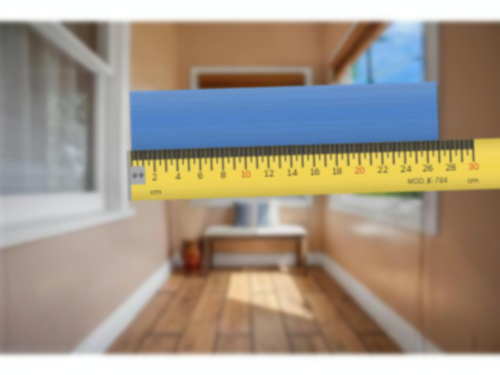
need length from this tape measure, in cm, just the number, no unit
27
